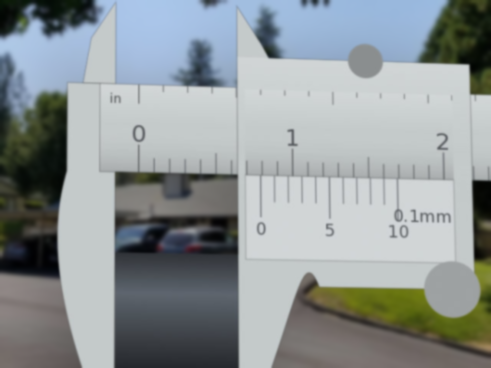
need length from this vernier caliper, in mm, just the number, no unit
7.9
